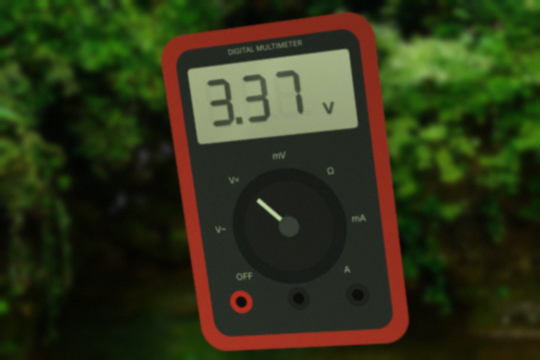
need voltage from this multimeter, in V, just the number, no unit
3.37
